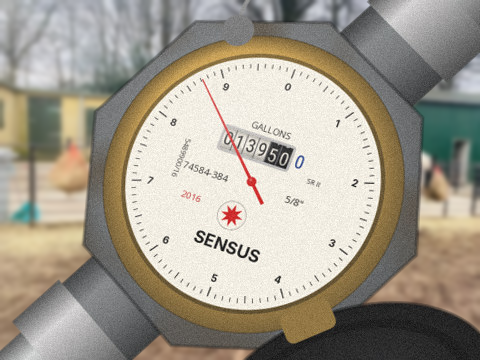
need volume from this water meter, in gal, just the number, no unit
139498.7
